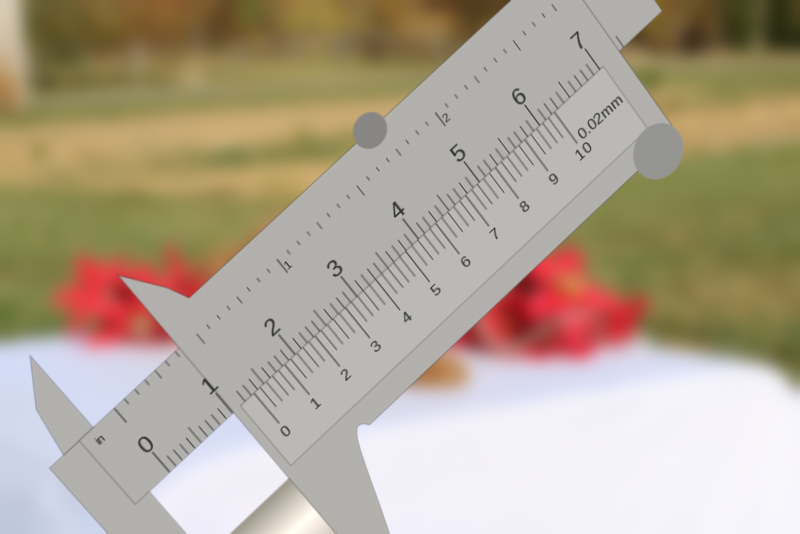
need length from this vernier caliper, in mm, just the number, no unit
13.4
